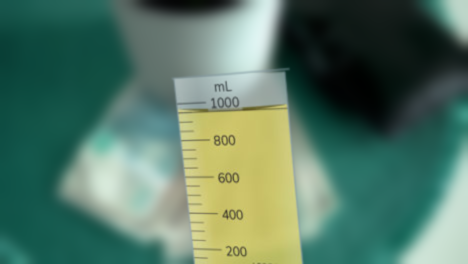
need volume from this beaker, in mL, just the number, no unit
950
